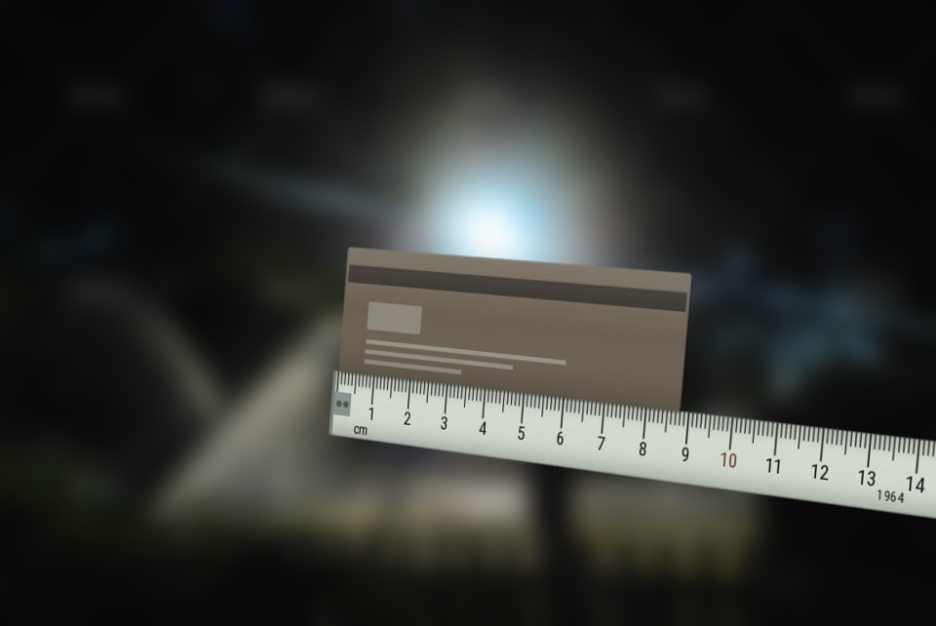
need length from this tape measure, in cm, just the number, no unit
8.8
